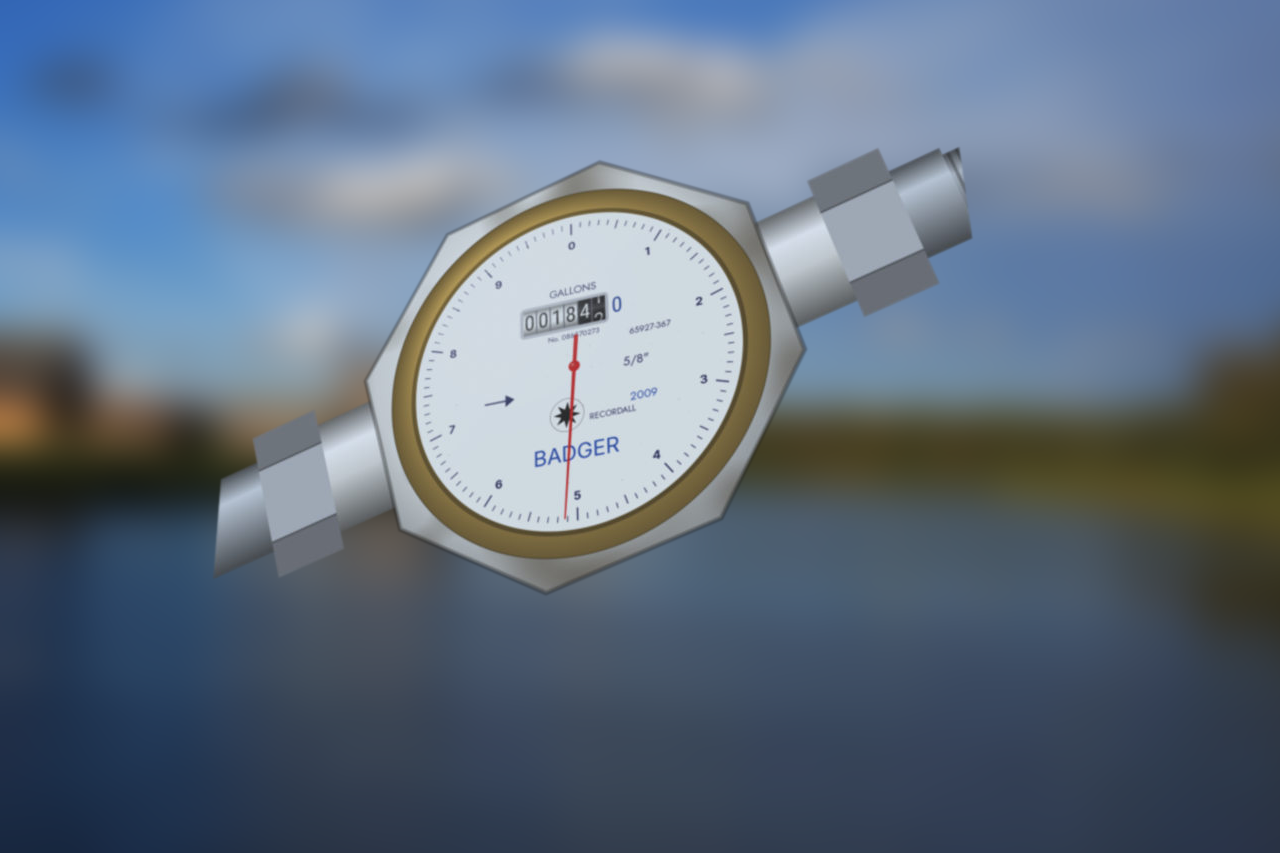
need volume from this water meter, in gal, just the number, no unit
18415.1
